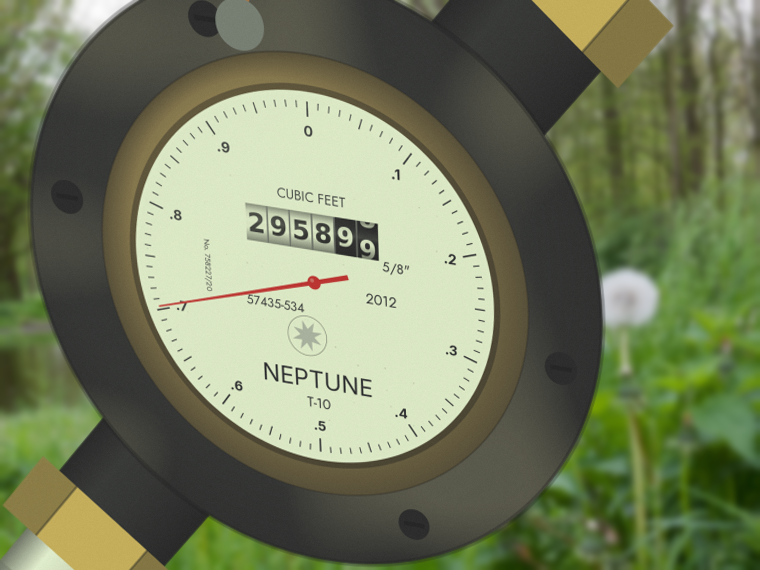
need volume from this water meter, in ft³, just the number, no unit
295898.70
